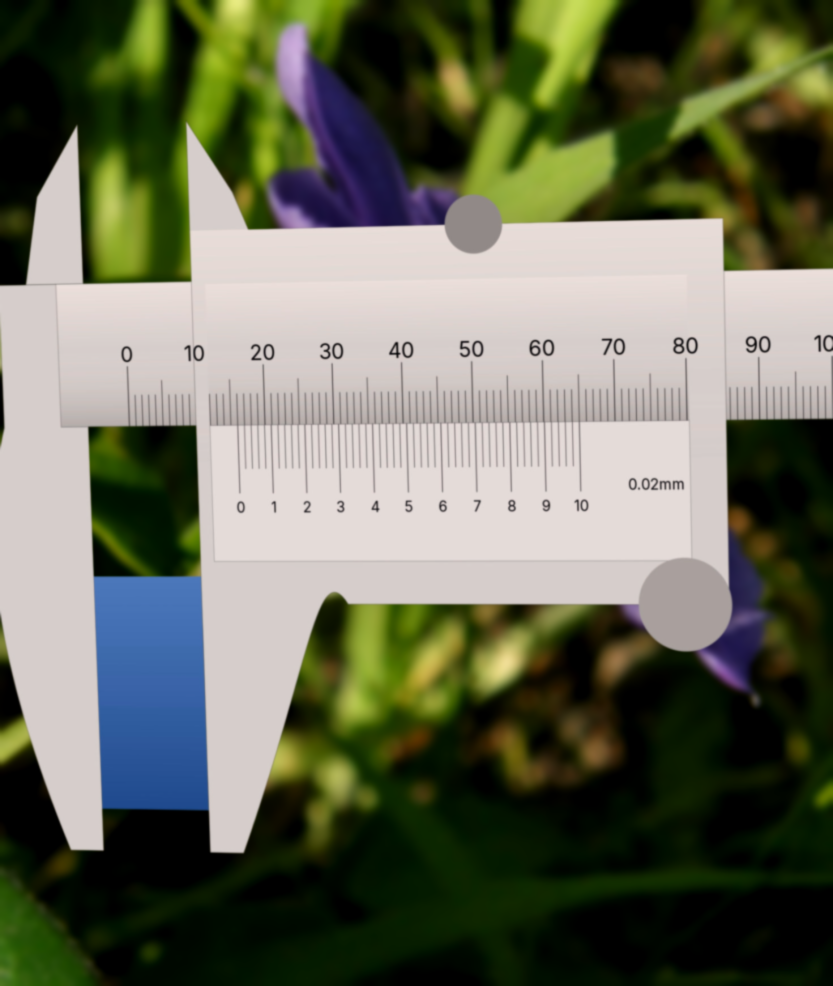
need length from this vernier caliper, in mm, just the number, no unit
16.0
